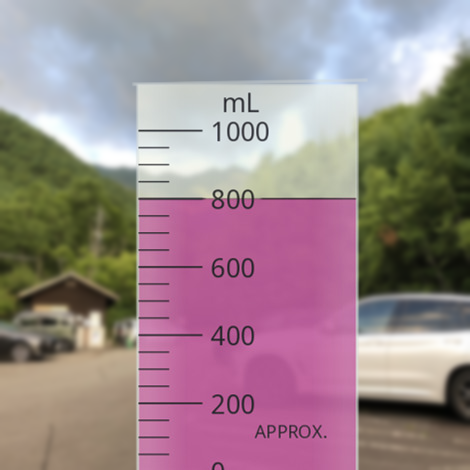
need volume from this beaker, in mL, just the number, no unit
800
